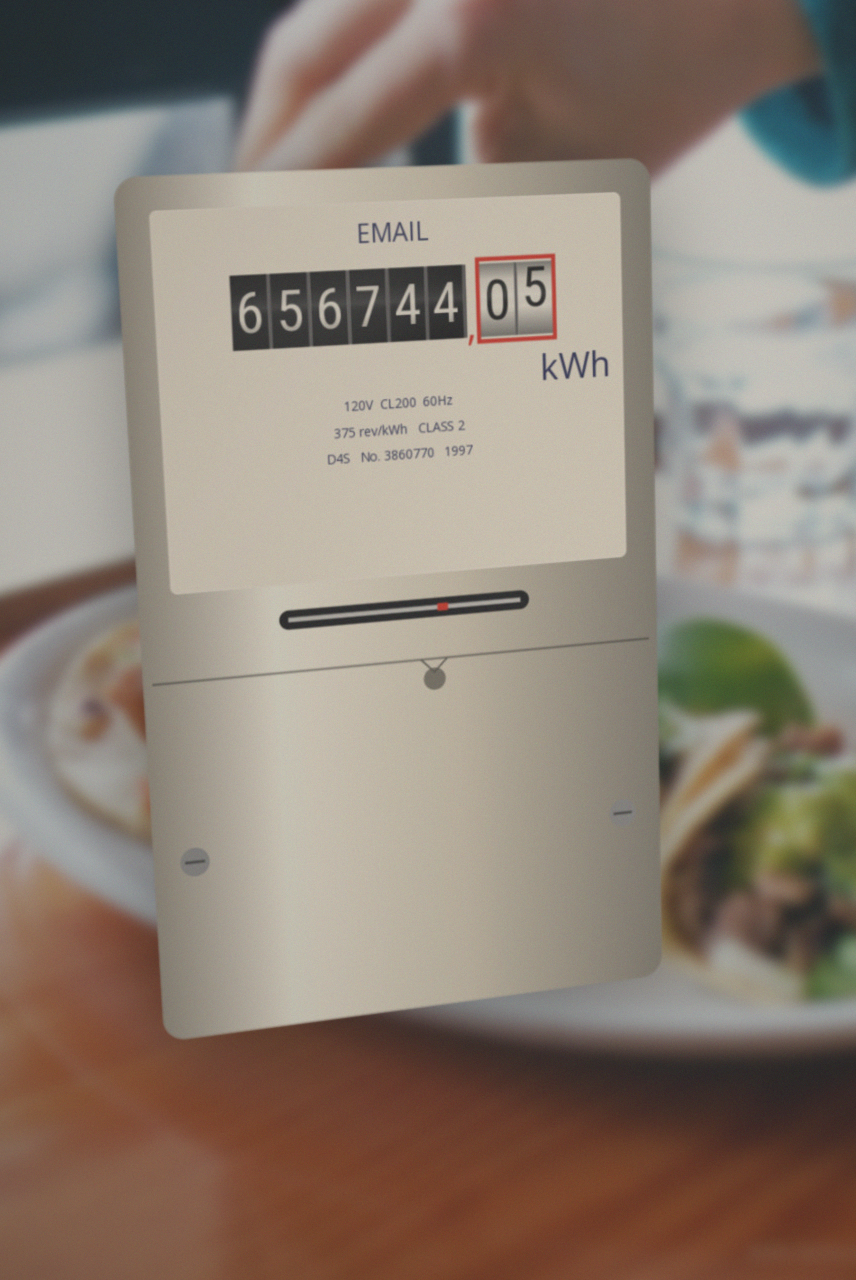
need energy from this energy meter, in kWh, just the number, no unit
656744.05
